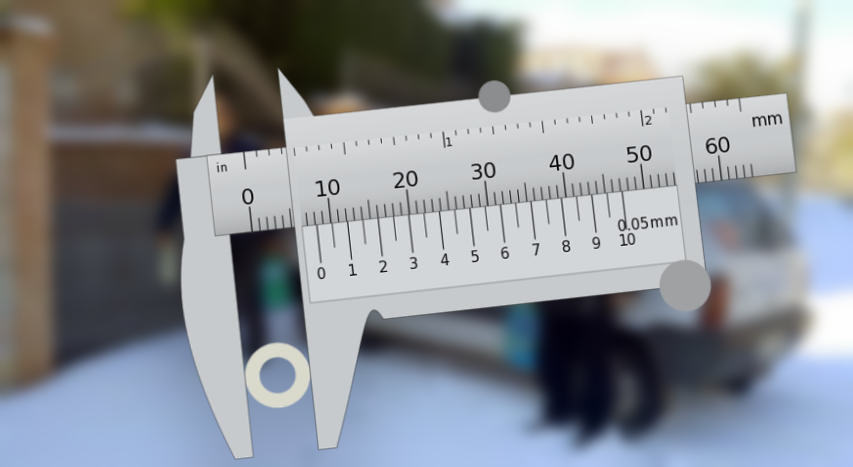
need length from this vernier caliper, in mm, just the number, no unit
8.2
